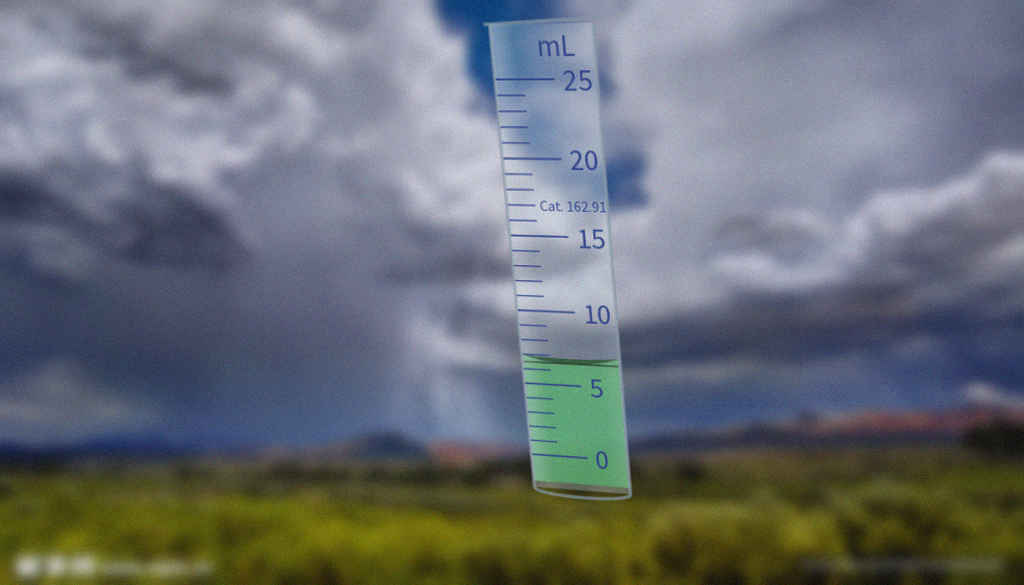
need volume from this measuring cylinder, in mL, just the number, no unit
6.5
